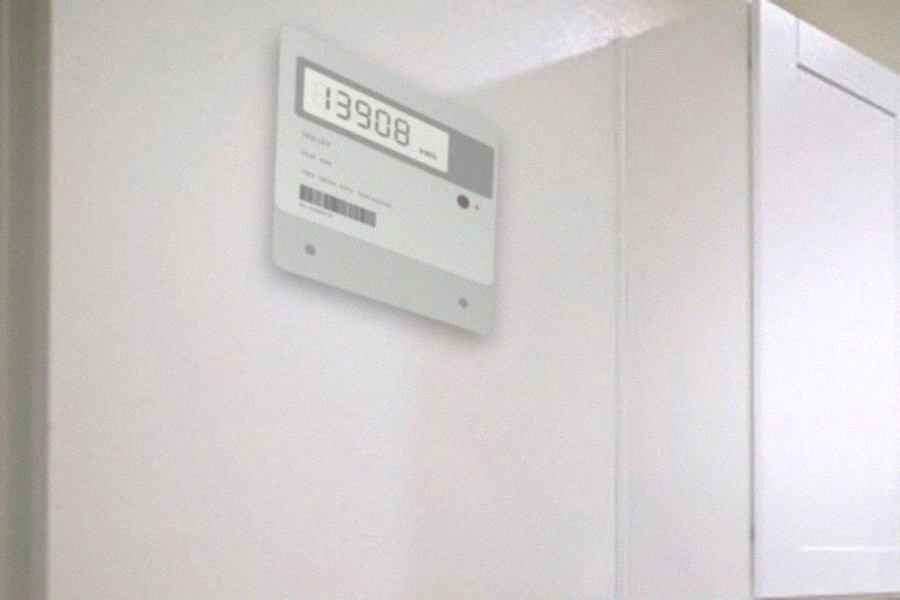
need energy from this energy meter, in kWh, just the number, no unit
13908
